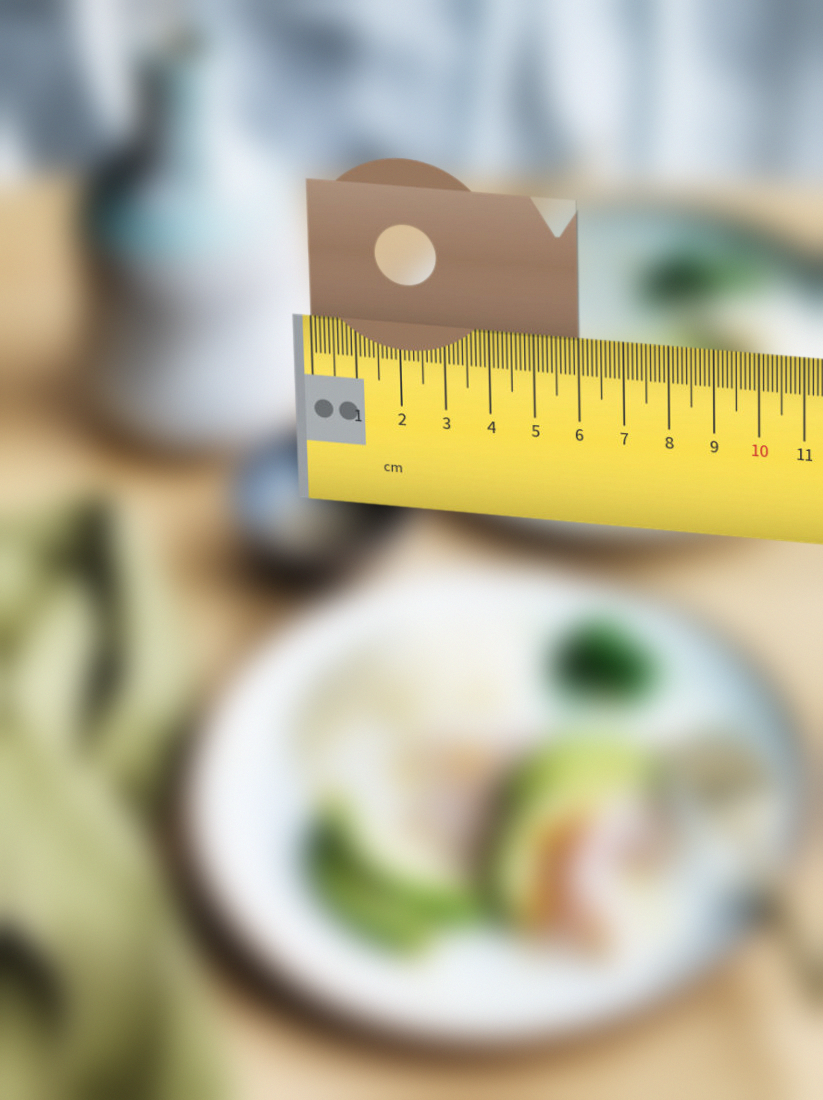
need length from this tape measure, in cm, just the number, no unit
6
